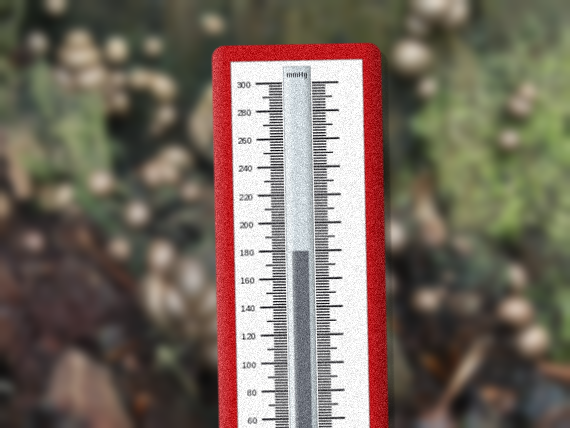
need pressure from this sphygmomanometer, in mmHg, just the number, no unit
180
